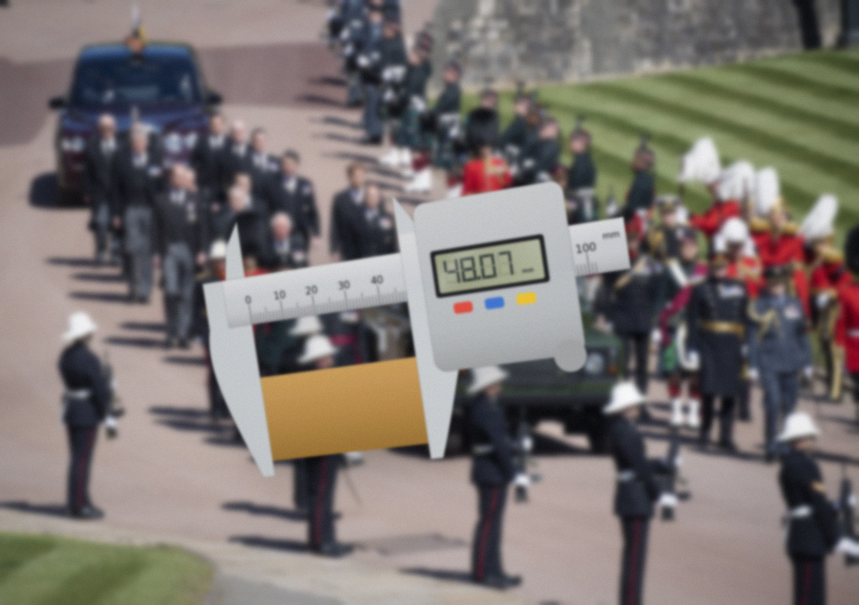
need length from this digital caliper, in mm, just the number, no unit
48.07
